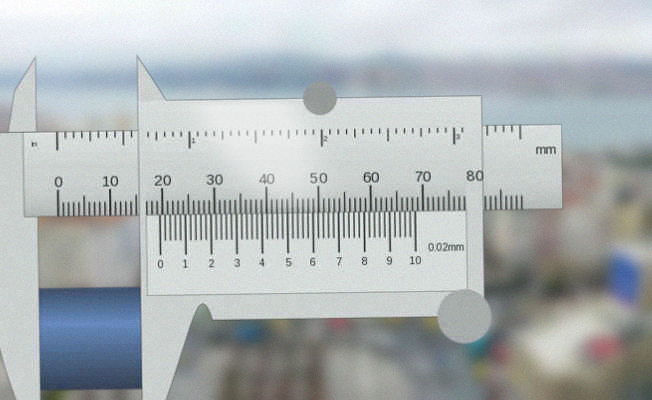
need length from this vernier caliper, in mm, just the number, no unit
19.5
